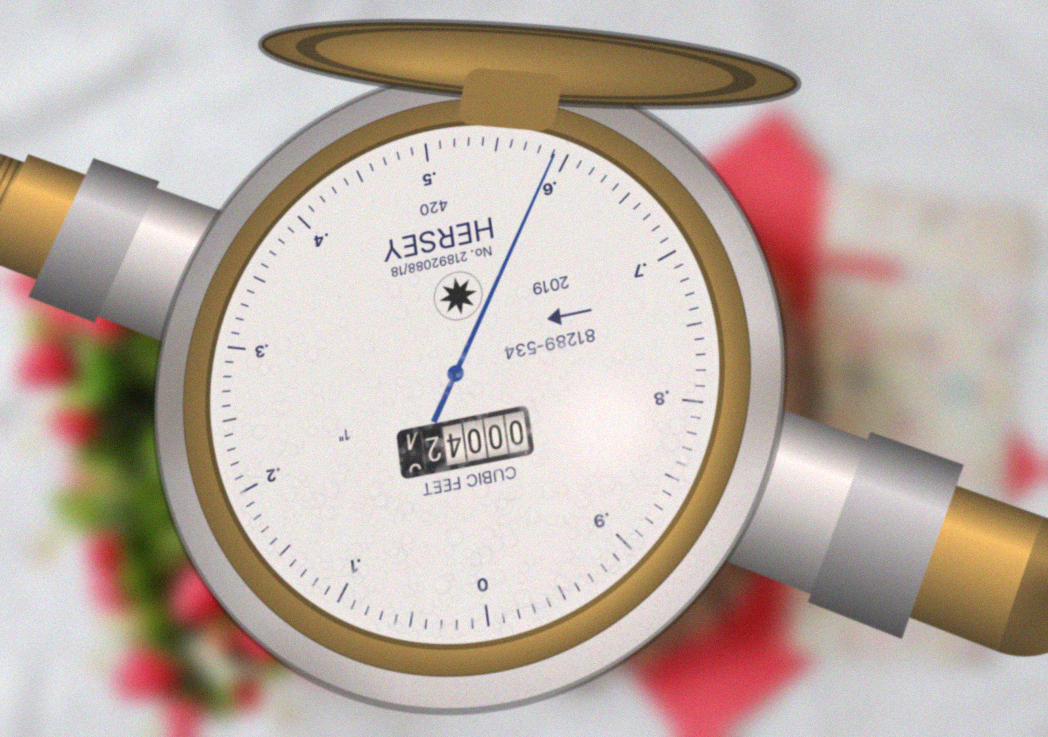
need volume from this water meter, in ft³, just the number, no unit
423.59
